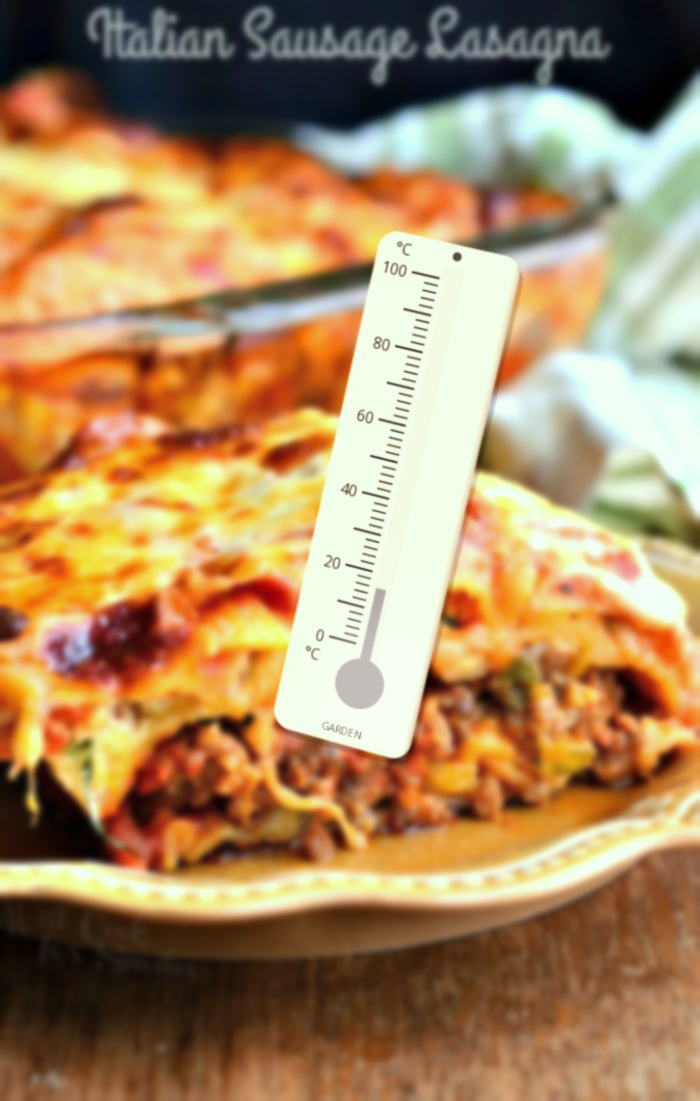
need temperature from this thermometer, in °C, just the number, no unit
16
